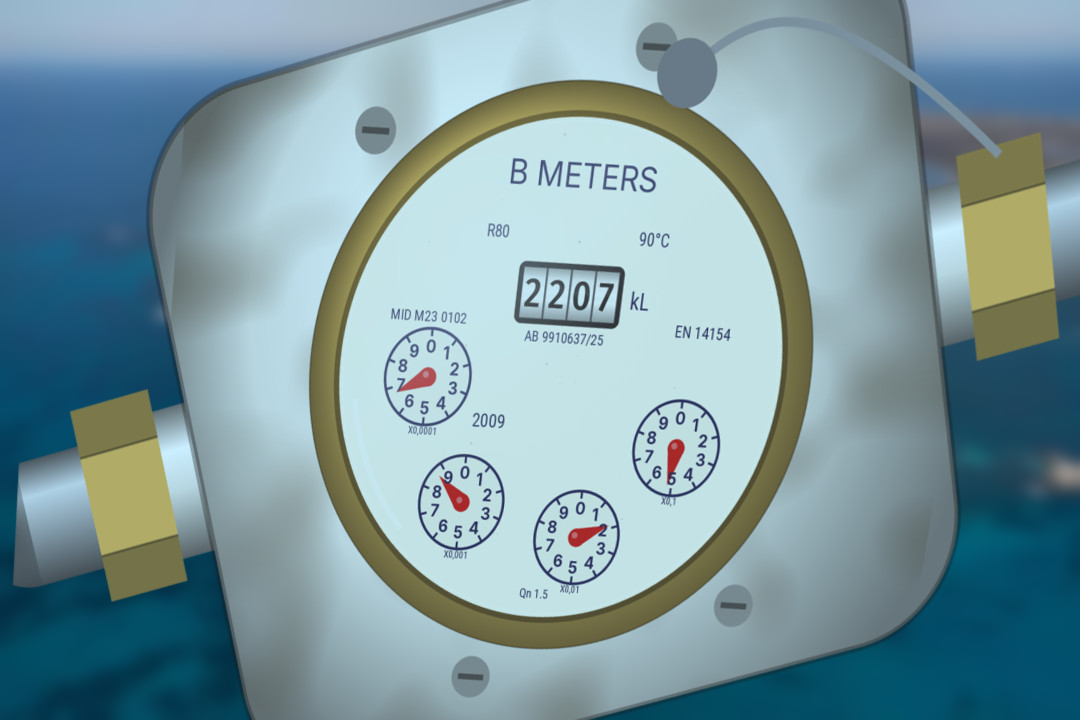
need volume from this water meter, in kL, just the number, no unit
2207.5186
